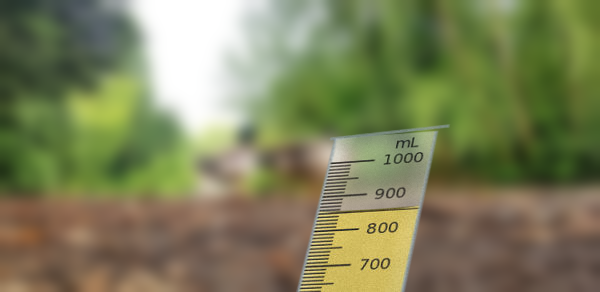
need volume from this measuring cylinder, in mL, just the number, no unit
850
